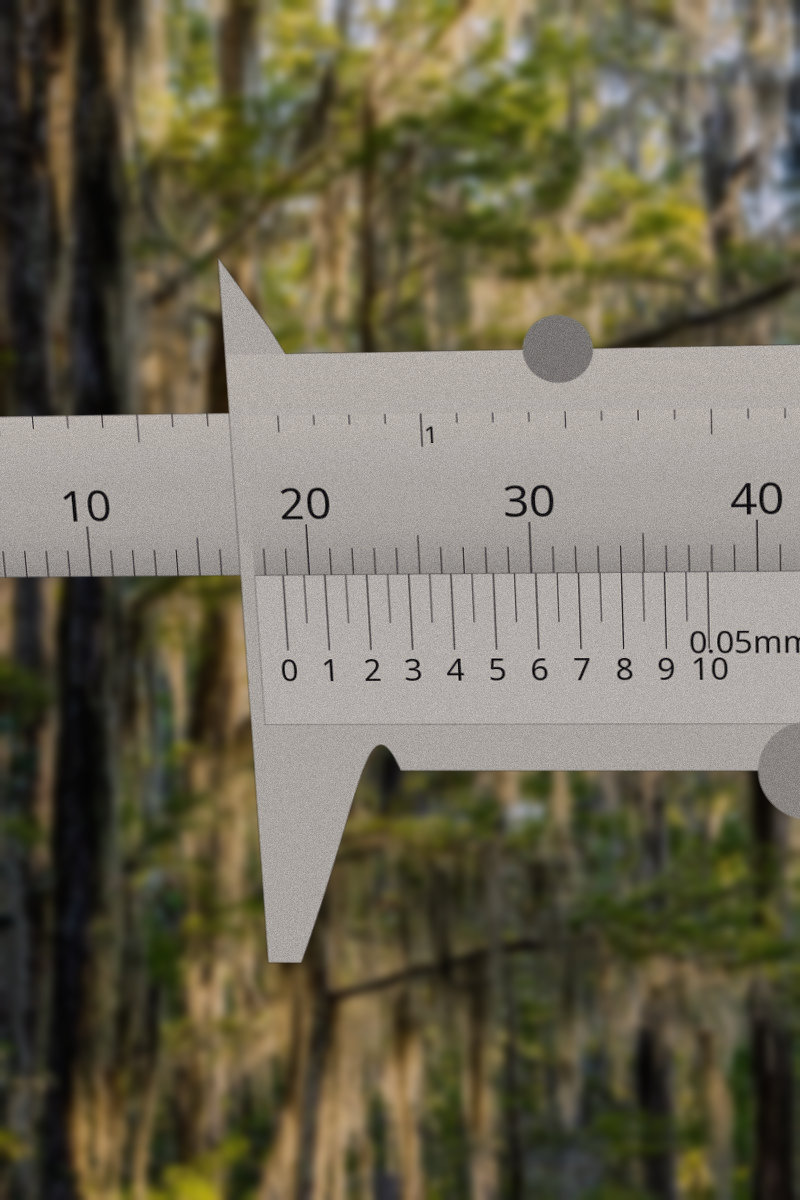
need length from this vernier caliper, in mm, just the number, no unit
18.8
